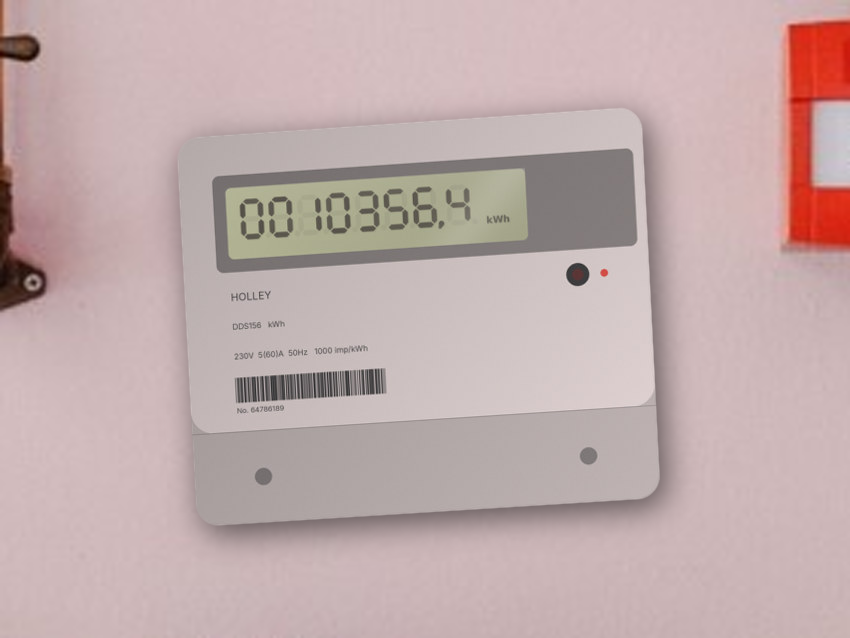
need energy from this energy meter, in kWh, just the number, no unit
10356.4
